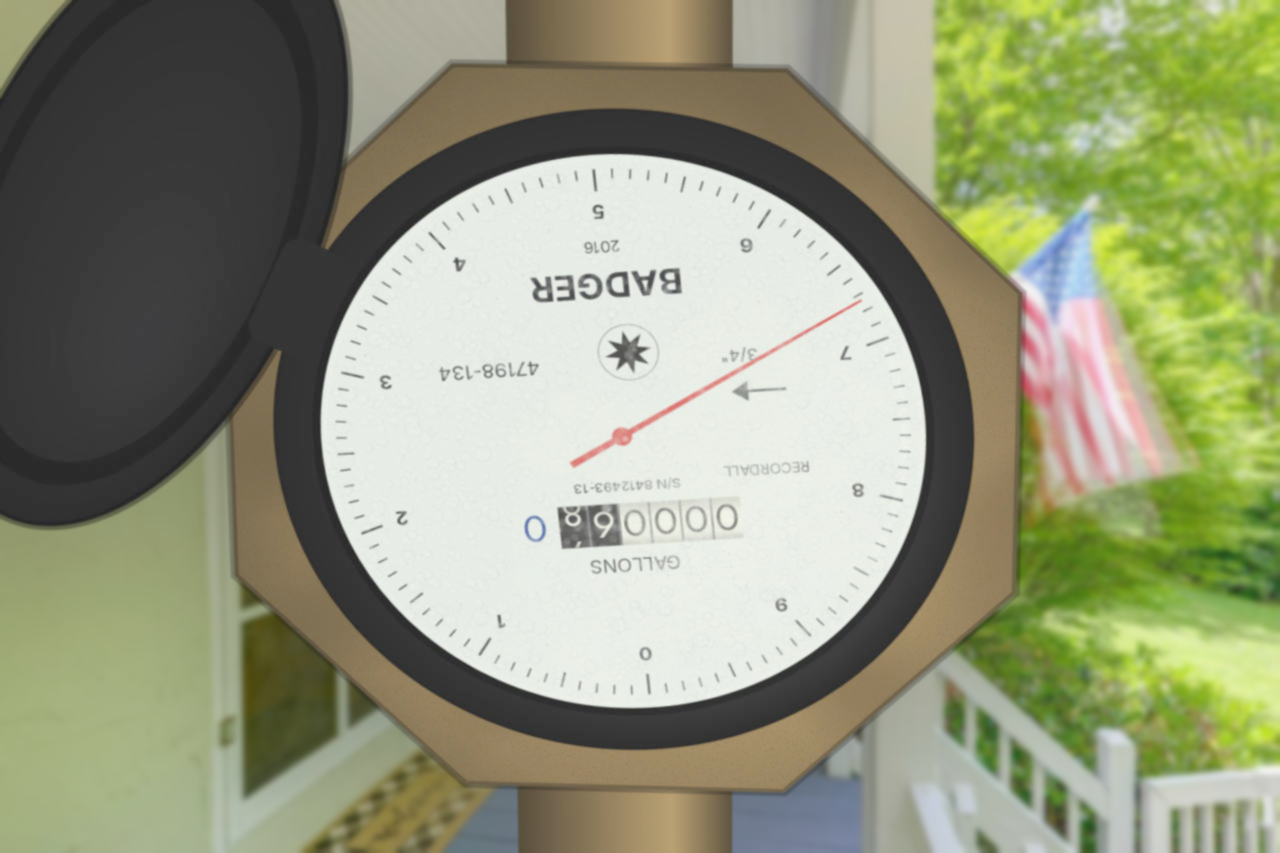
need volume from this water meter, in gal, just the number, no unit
676.7
